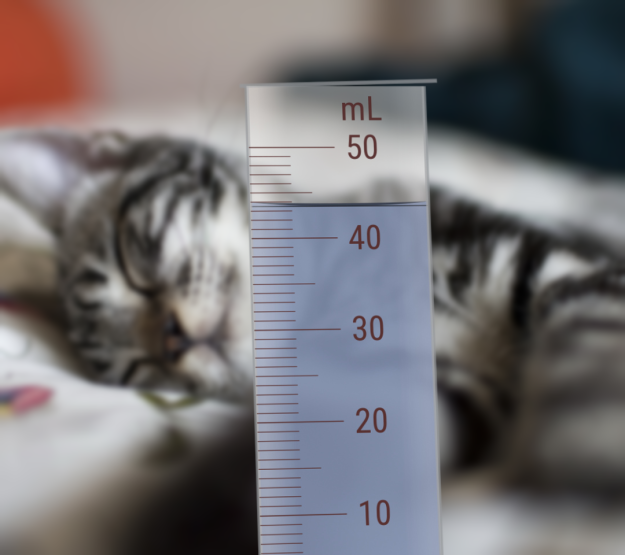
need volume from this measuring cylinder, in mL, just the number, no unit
43.5
